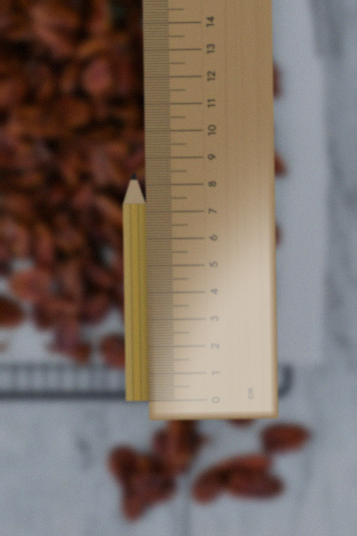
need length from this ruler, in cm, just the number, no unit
8.5
